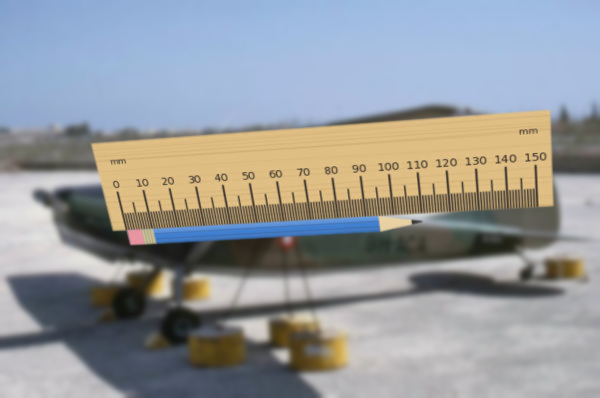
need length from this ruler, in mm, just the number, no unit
110
